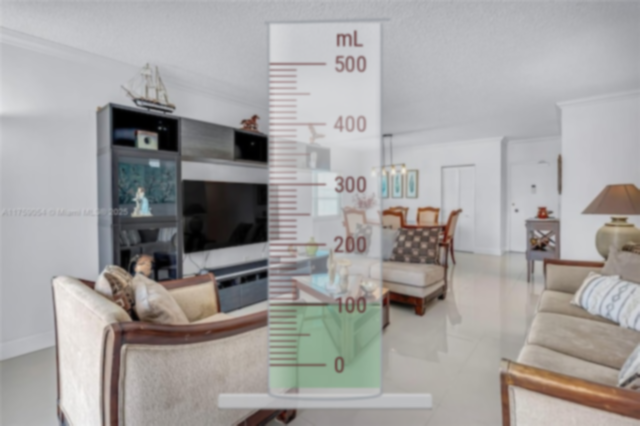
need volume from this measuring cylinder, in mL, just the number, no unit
100
